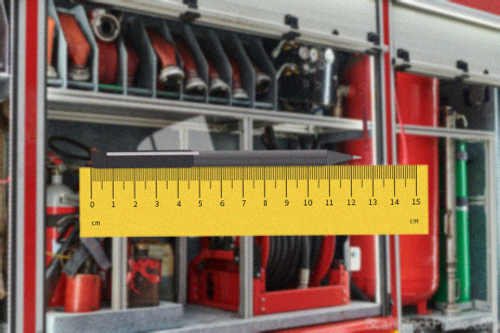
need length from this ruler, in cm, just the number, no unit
12.5
